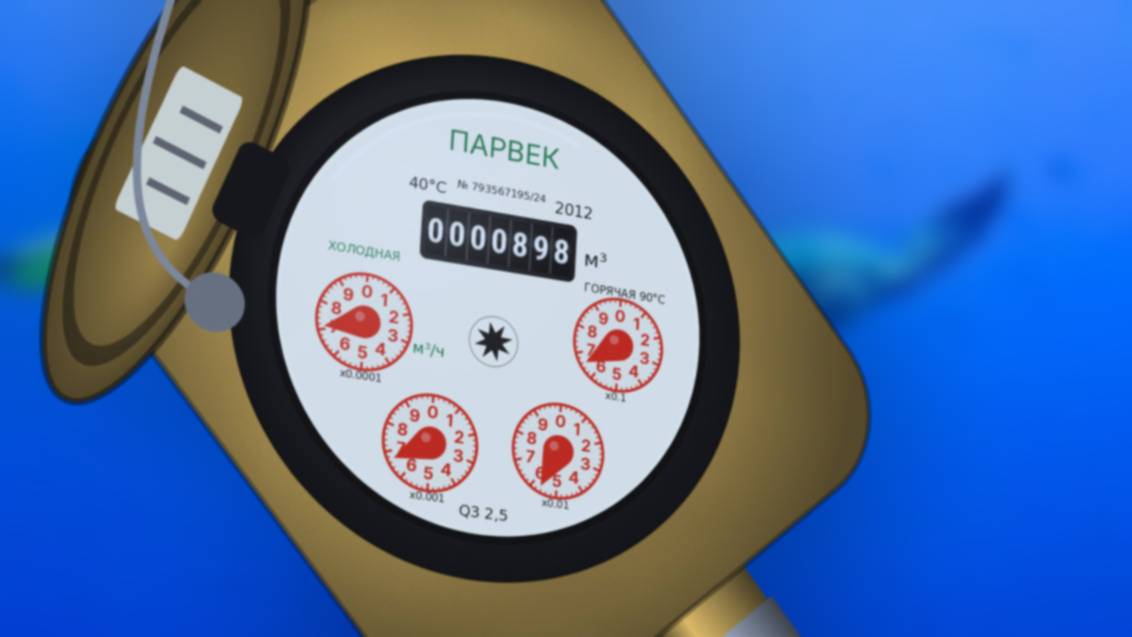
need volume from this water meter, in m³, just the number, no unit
898.6567
